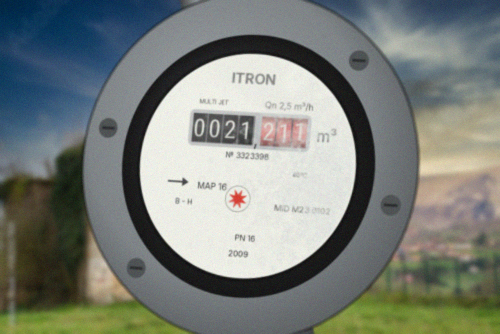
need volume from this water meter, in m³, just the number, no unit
21.211
